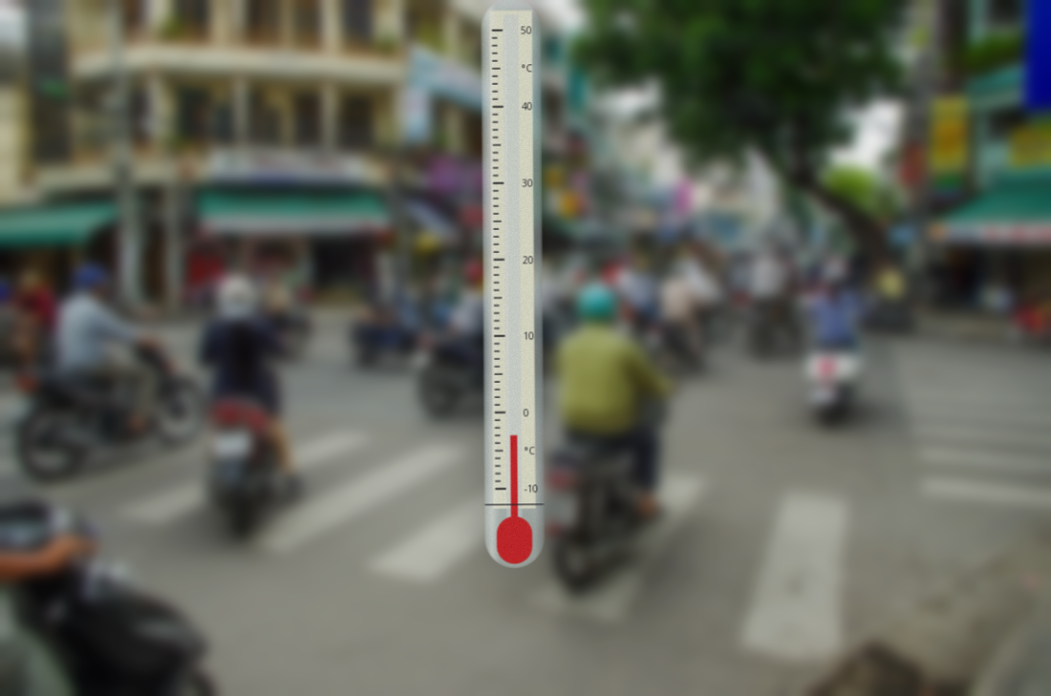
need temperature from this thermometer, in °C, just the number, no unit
-3
